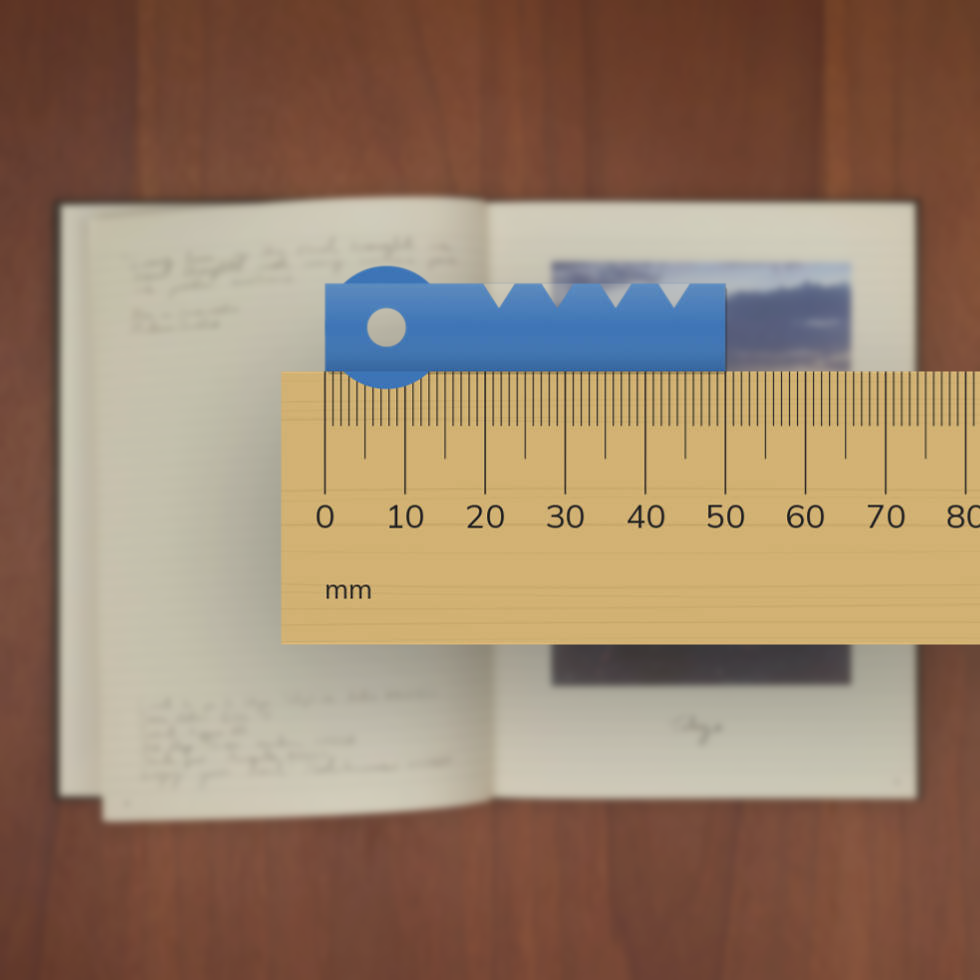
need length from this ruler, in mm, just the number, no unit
50
